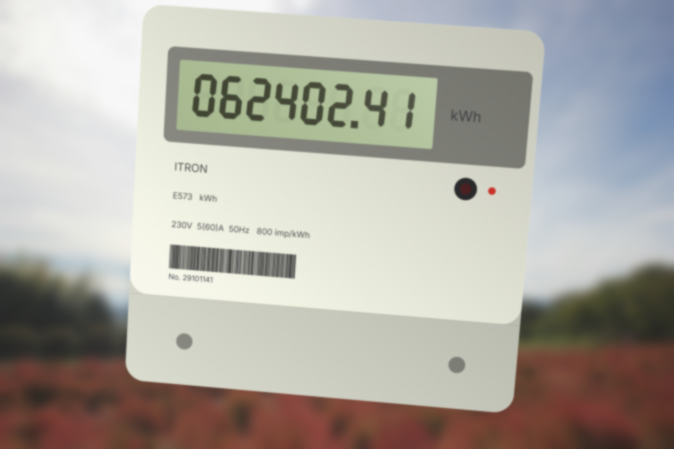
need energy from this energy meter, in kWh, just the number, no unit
62402.41
